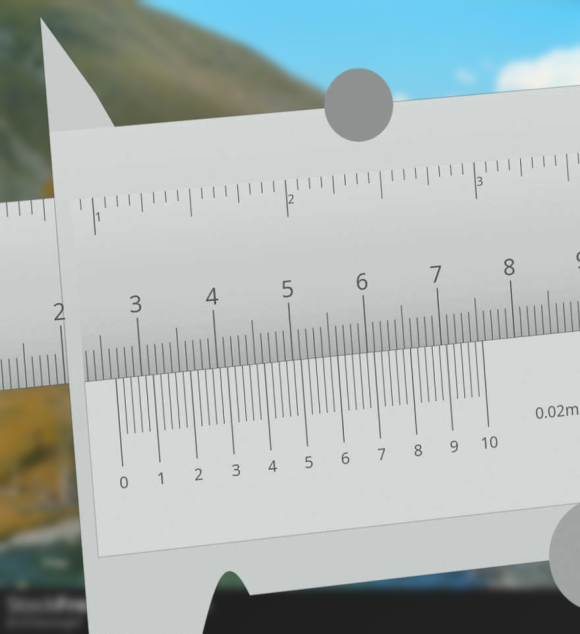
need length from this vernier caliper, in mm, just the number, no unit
26.6
